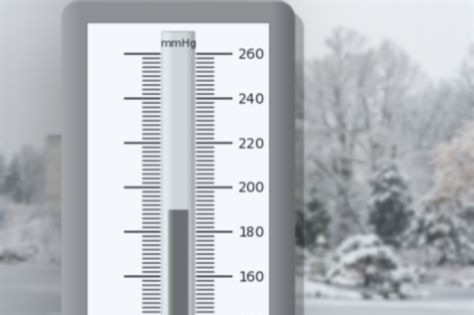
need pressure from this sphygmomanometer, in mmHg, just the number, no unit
190
